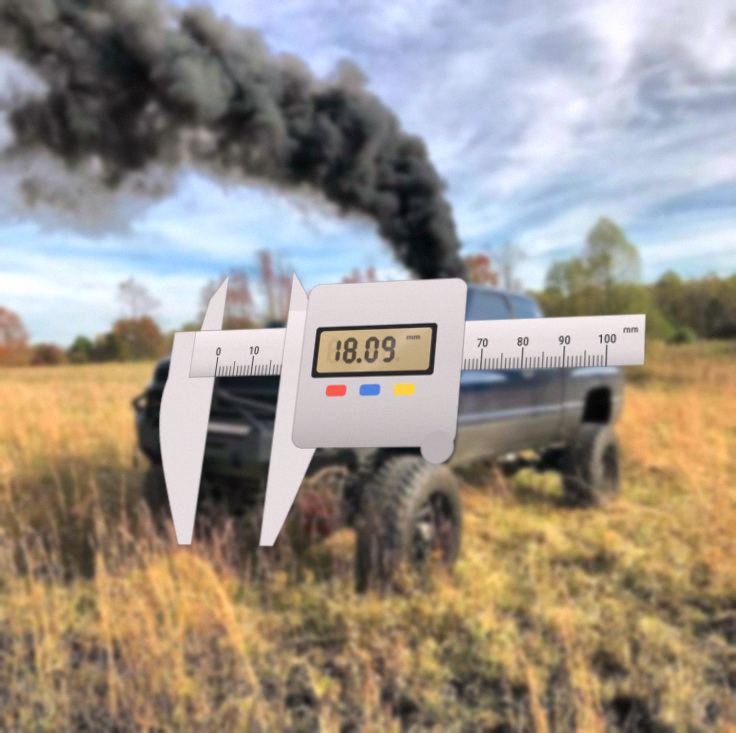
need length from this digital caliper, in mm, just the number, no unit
18.09
